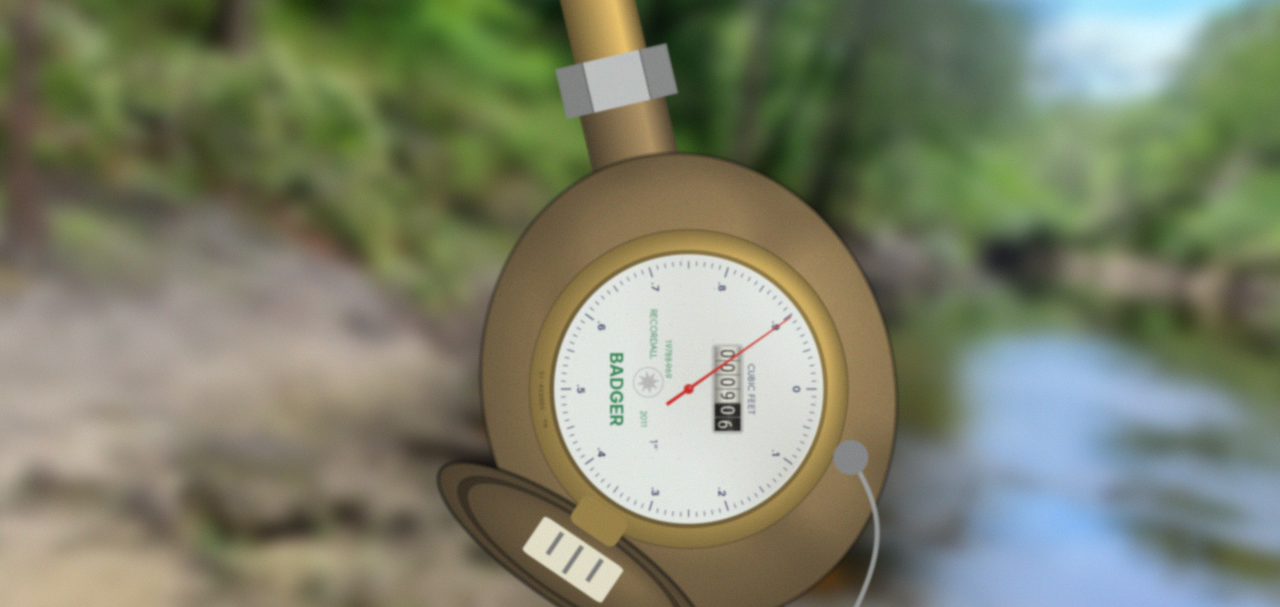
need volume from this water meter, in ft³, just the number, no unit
905.90
